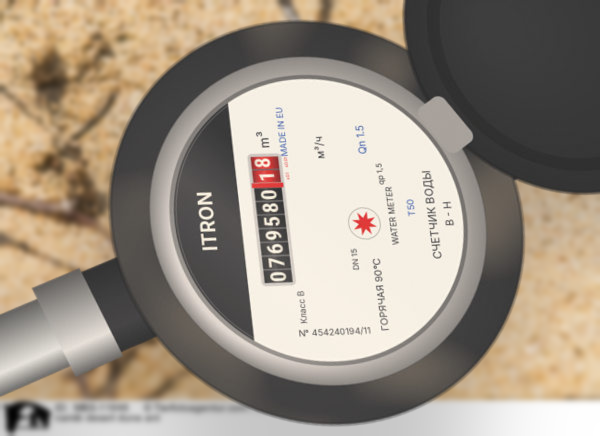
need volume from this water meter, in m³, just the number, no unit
769580.18
